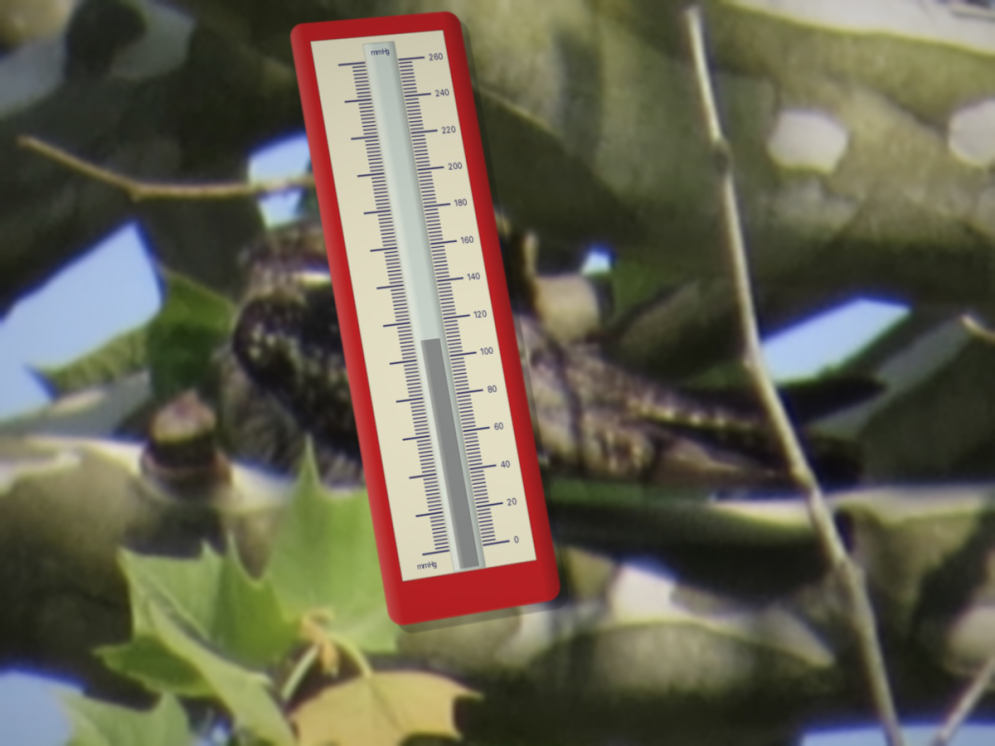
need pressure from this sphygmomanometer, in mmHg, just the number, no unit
110
